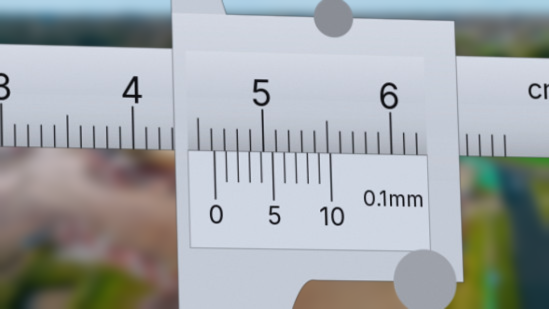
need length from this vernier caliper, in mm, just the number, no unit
46.2
